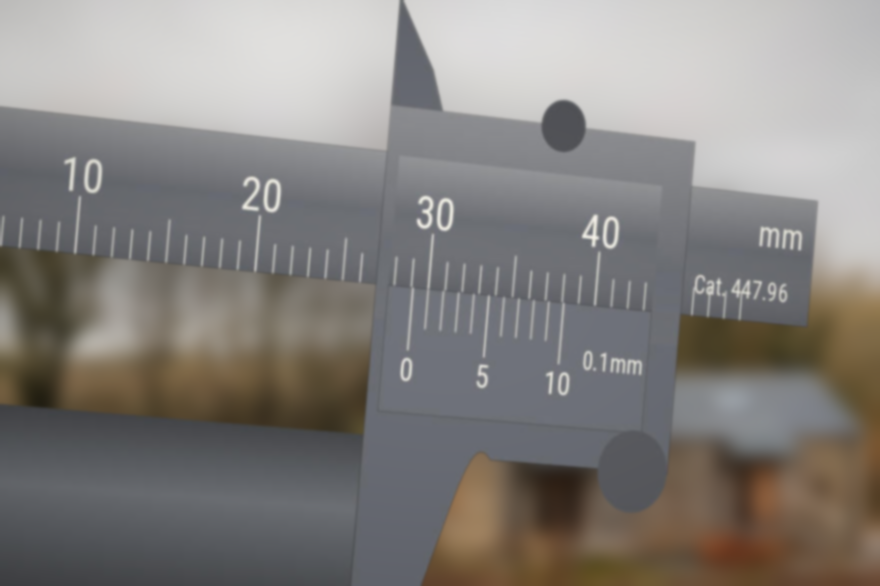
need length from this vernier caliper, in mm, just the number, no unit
29.1
